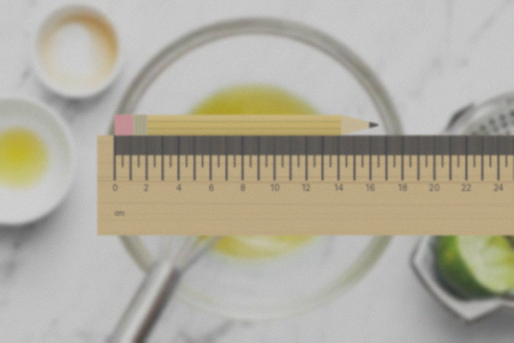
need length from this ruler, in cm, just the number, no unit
16.5
